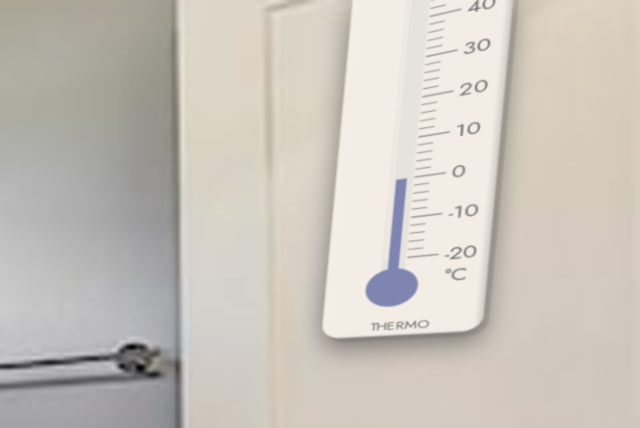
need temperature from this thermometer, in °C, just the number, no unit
0
